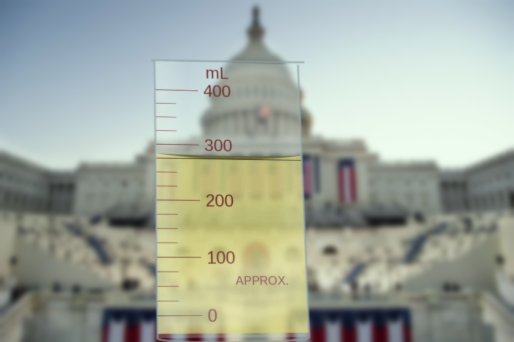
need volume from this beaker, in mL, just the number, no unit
275
